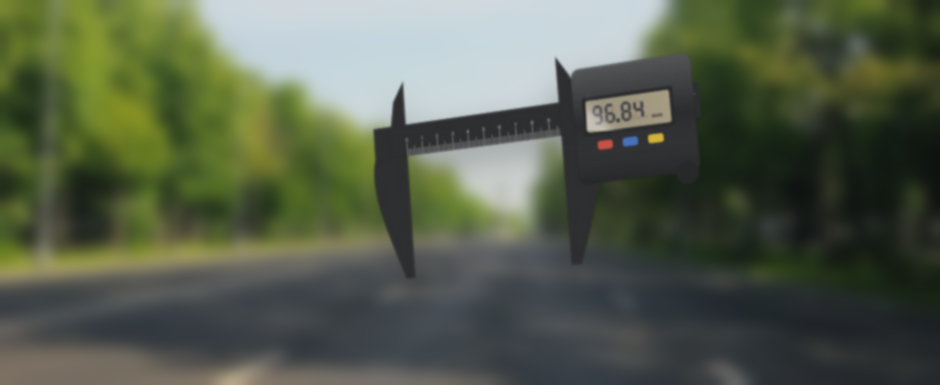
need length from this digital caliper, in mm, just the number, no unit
96.84
